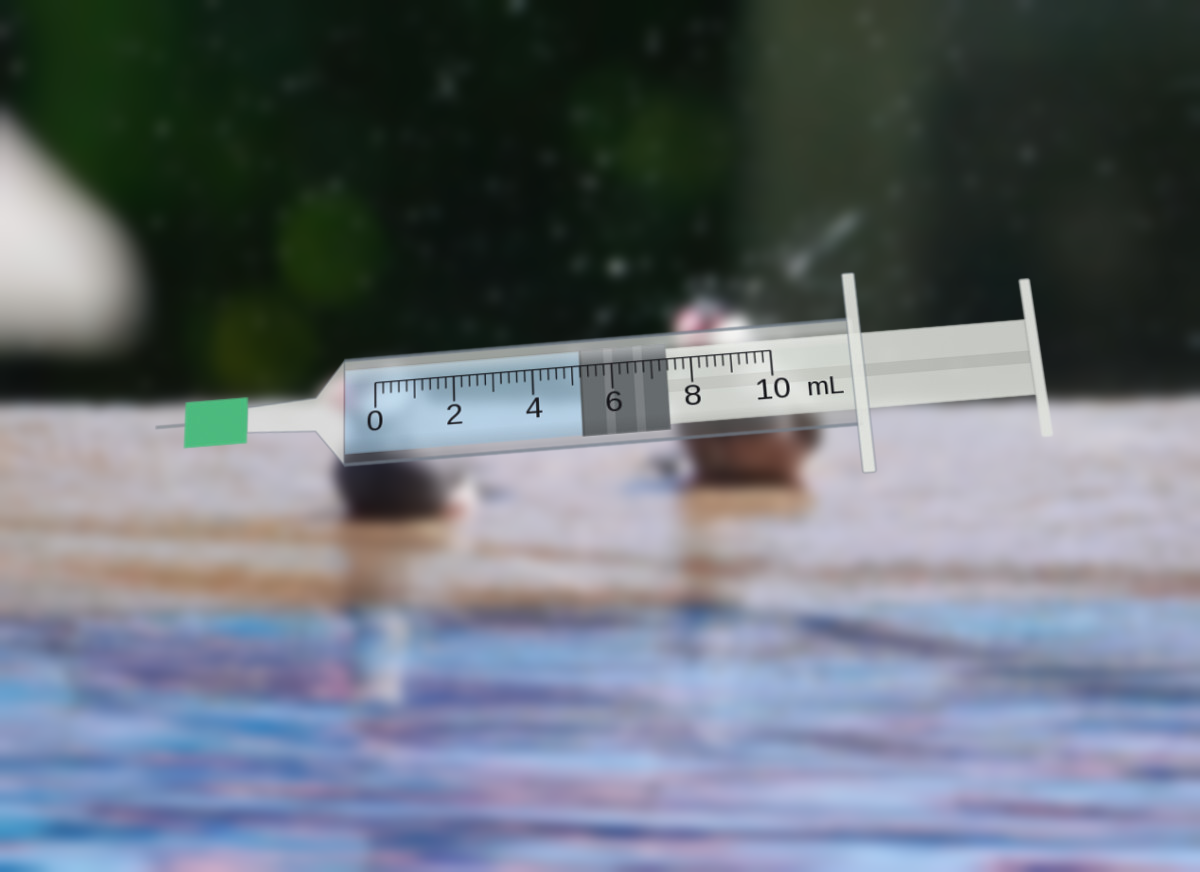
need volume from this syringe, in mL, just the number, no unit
5.2
